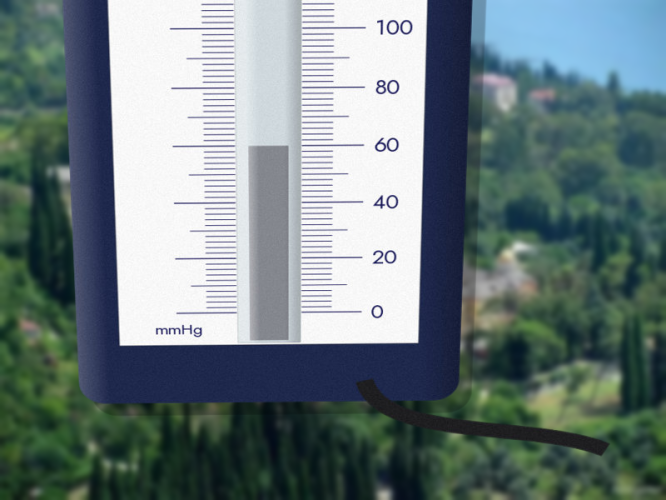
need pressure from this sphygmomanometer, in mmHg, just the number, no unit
60
